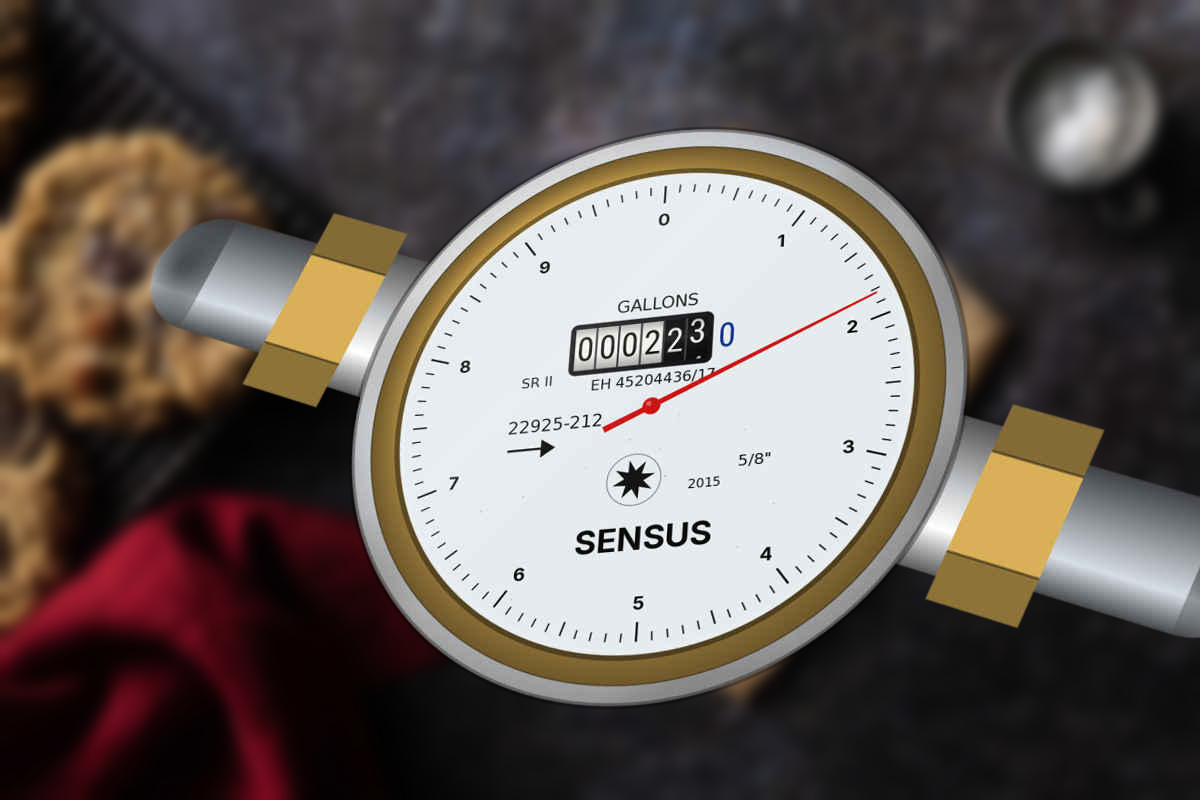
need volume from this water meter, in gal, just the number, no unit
2231.8
